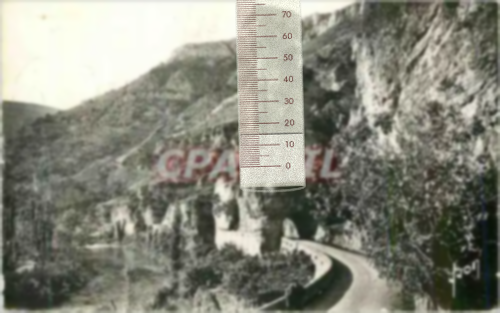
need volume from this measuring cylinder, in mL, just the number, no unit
15
